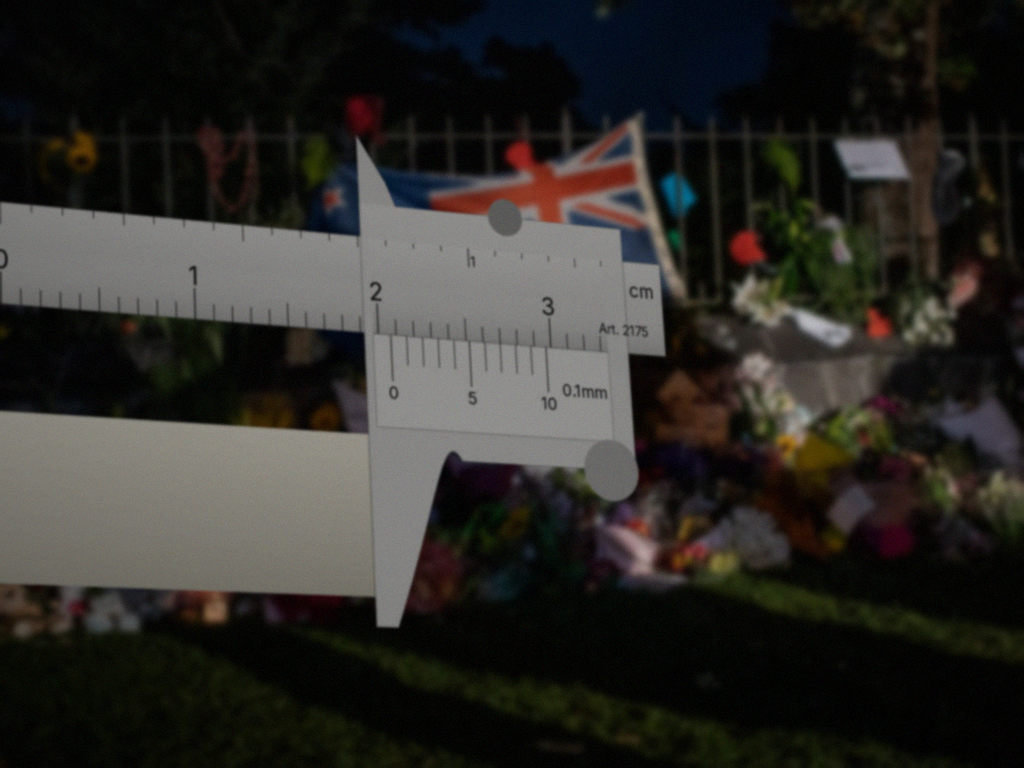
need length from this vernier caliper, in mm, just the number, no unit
20.7
